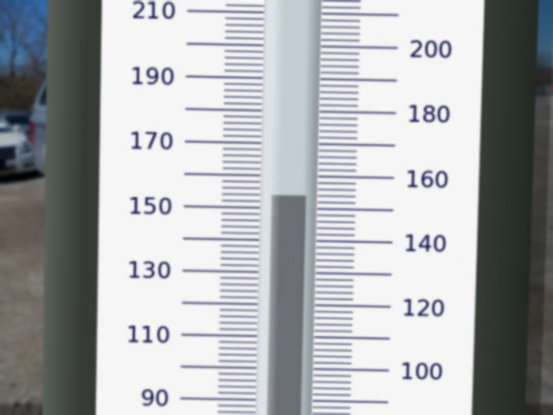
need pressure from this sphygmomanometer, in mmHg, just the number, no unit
154
